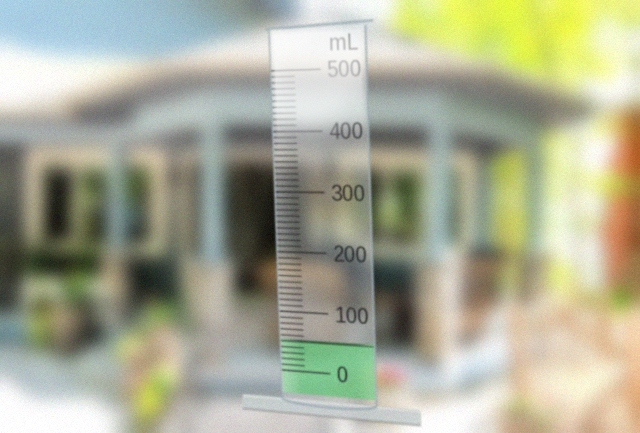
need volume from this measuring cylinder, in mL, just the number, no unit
50
